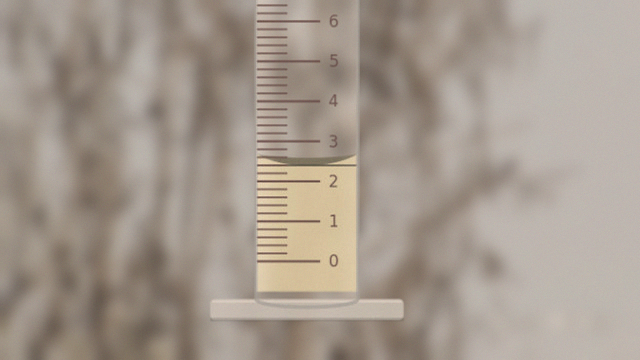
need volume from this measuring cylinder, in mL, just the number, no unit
2.4
